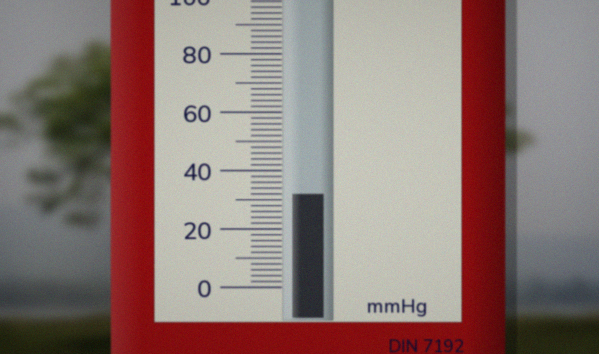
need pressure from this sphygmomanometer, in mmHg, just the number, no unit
32
